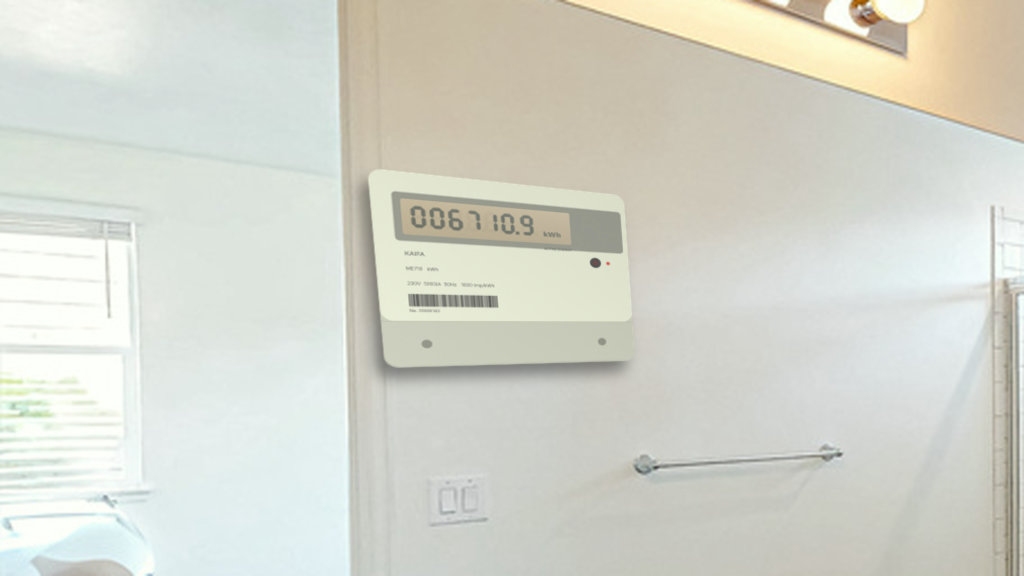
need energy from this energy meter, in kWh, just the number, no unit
6710.9
